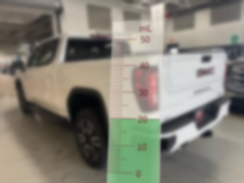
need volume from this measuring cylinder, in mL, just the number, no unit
20
